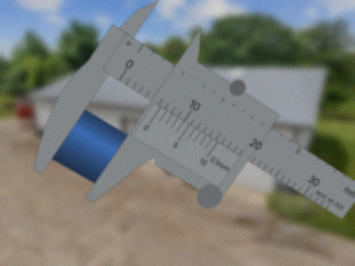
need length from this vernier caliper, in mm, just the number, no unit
6.4
